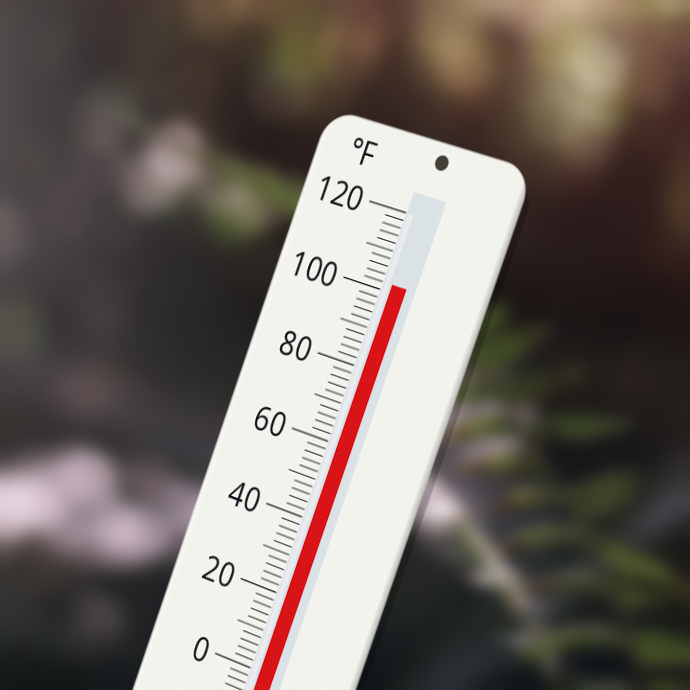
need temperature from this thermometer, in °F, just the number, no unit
102
